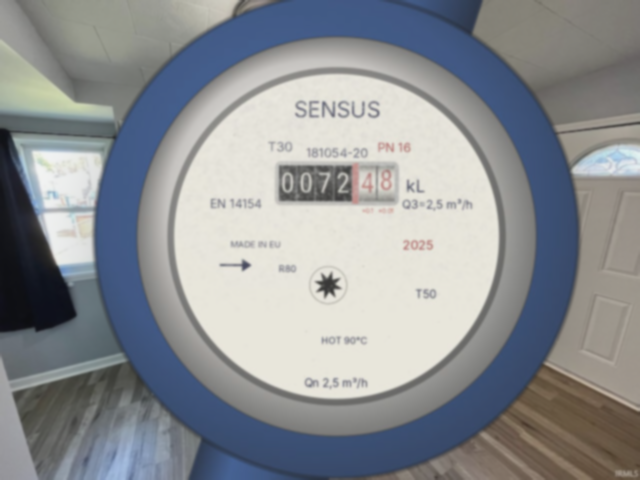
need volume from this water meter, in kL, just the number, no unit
72.48
